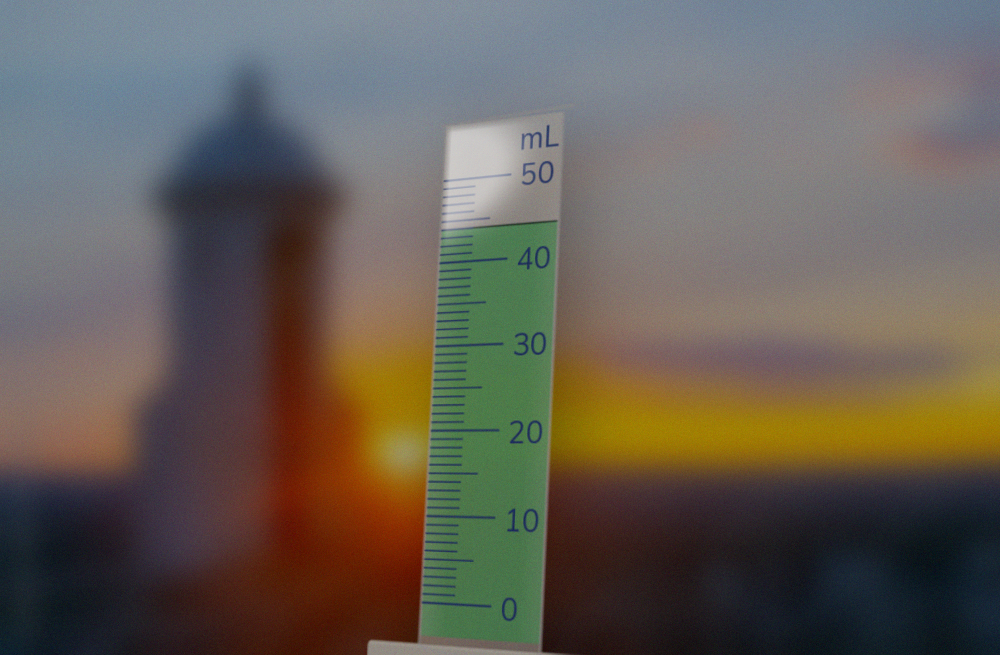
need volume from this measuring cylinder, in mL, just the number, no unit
44
